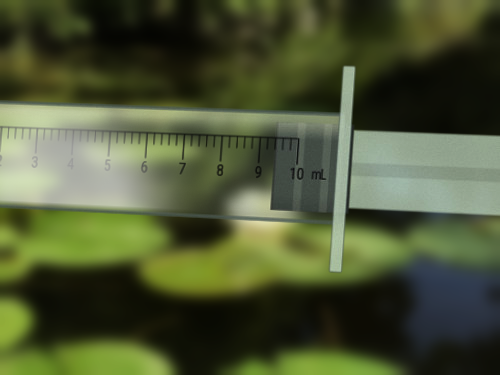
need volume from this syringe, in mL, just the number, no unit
9.4
